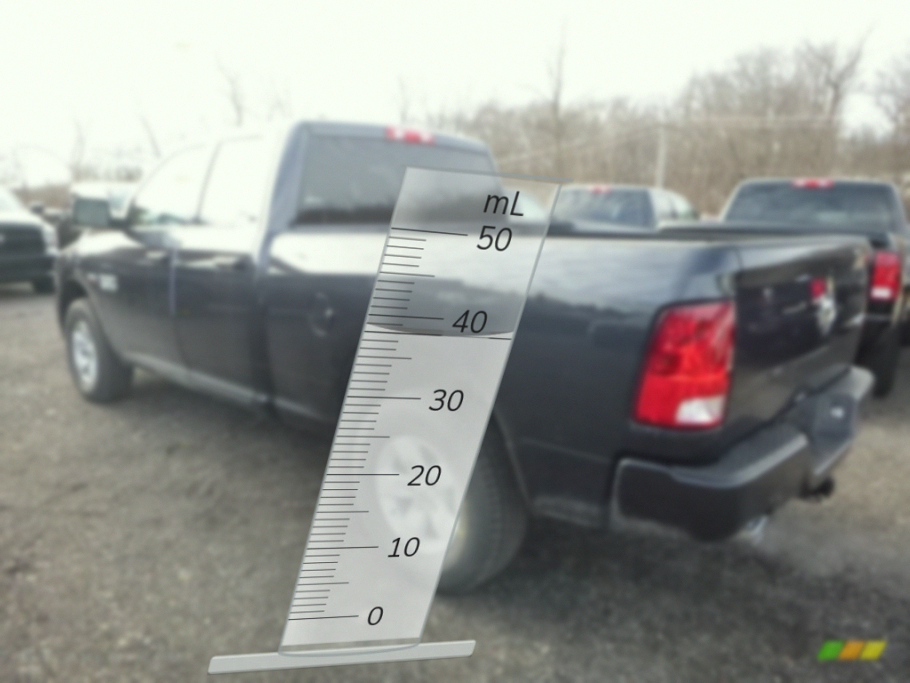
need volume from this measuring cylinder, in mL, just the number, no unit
38
